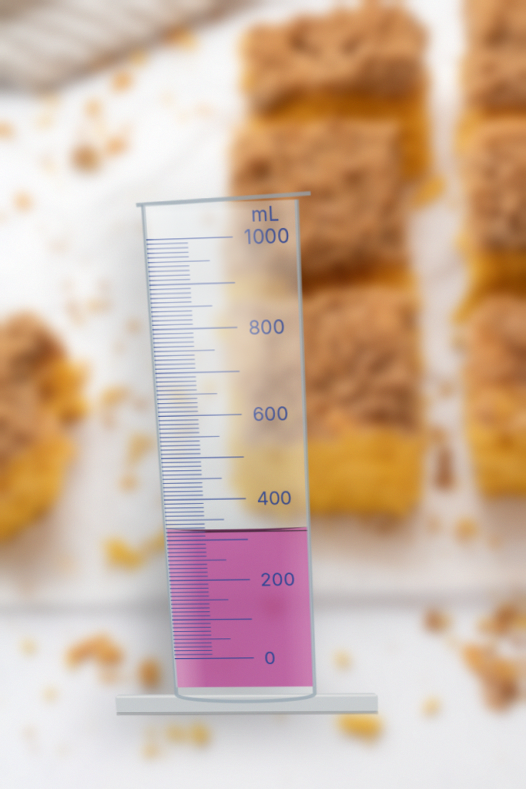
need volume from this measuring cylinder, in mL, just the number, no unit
320
